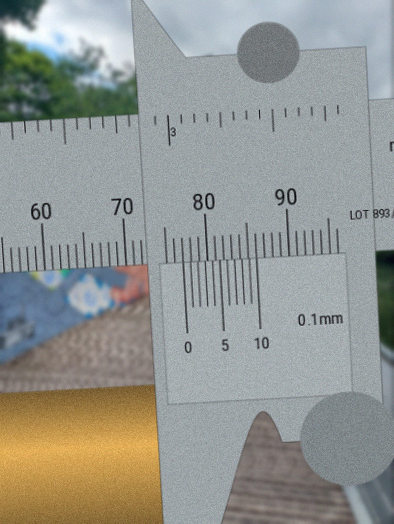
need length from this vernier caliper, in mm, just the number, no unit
77.0
